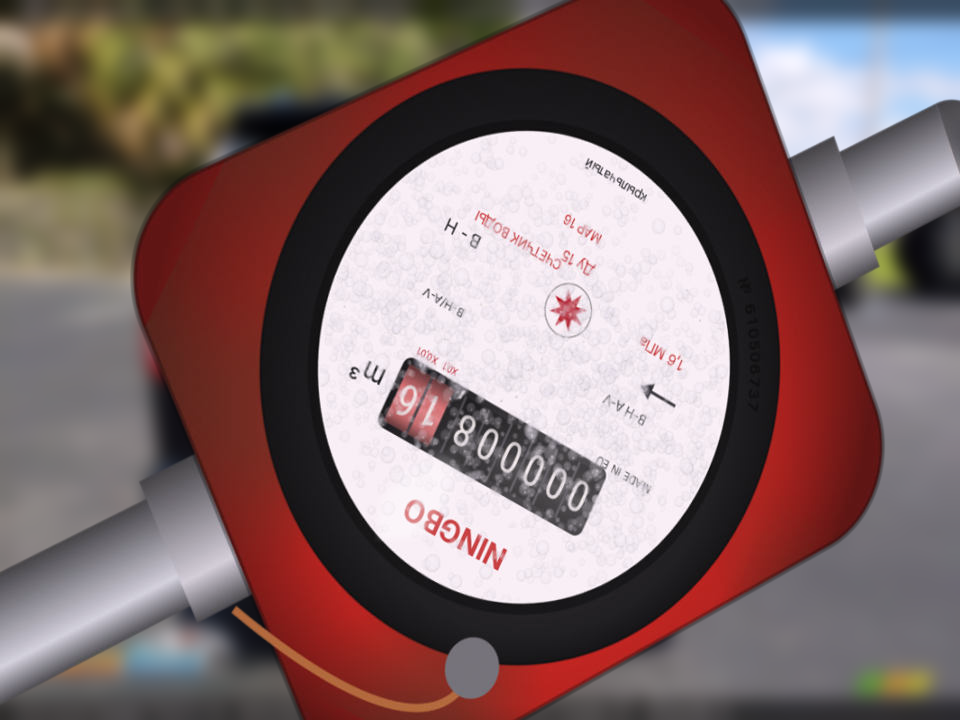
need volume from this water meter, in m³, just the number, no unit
8.16
